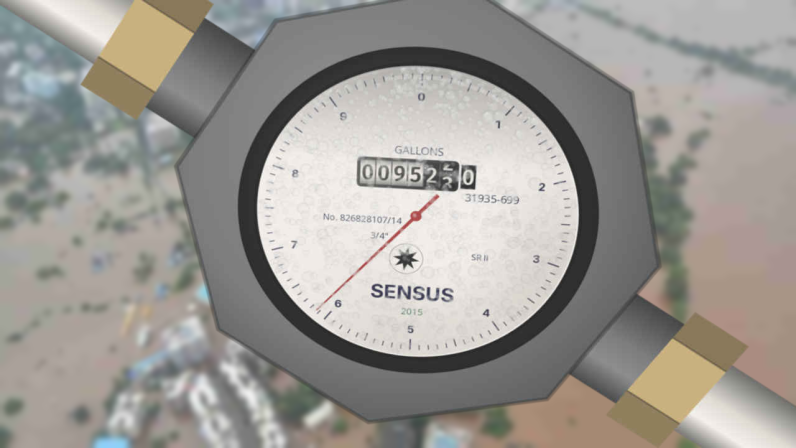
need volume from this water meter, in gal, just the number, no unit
95226.1
